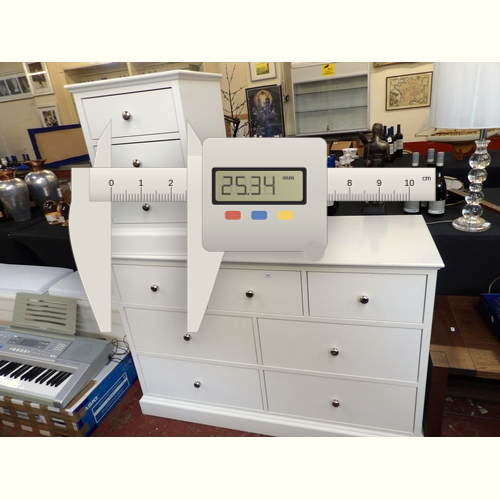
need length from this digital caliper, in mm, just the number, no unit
25.34
